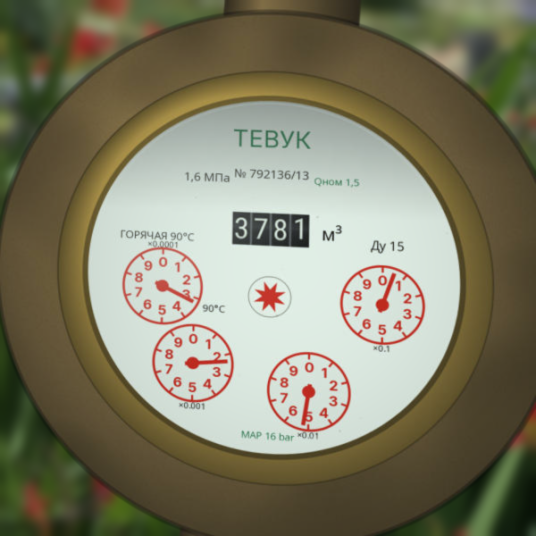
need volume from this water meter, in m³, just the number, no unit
3781.0523
